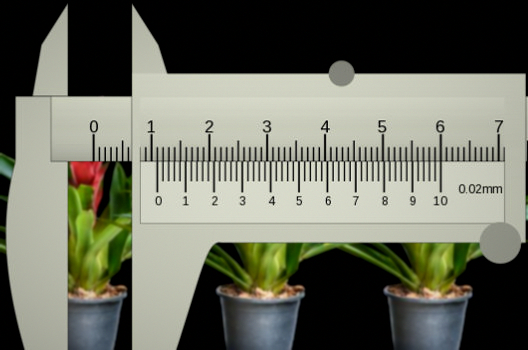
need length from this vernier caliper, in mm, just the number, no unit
11.0
